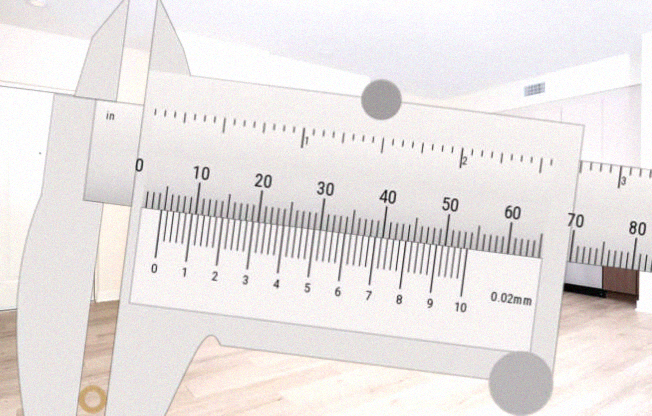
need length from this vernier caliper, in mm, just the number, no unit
4.5
